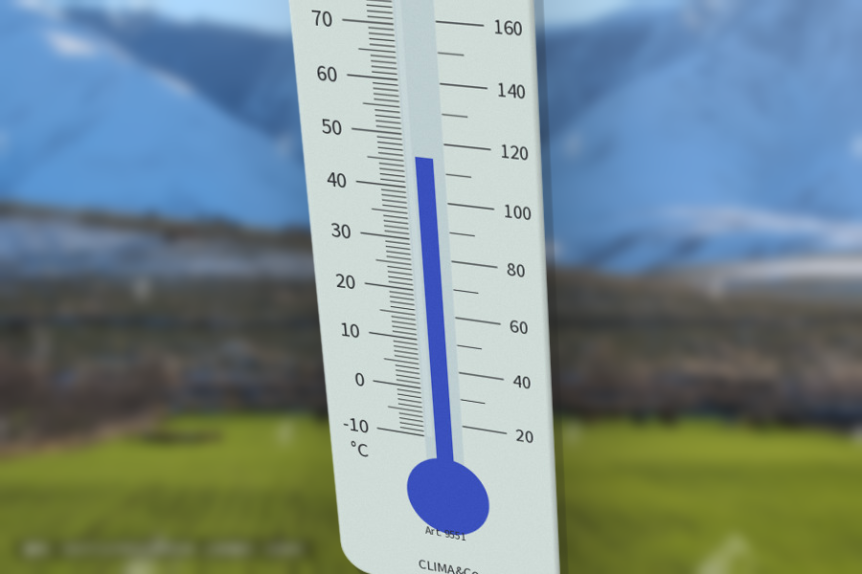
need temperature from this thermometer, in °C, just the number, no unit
46
